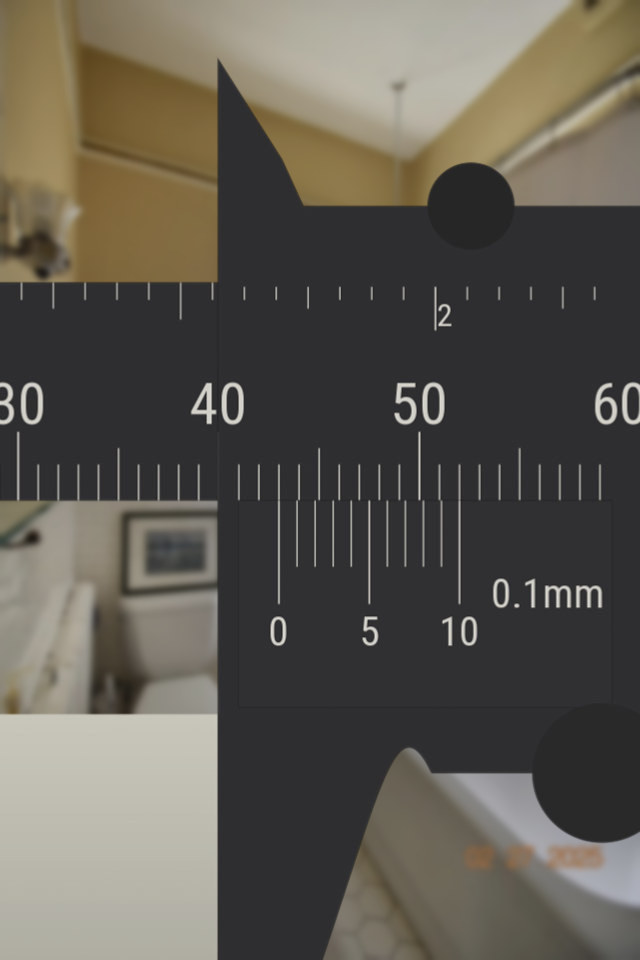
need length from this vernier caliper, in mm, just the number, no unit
43.0
